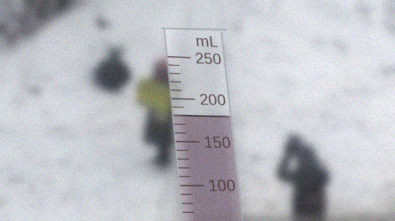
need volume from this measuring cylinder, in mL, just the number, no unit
180
